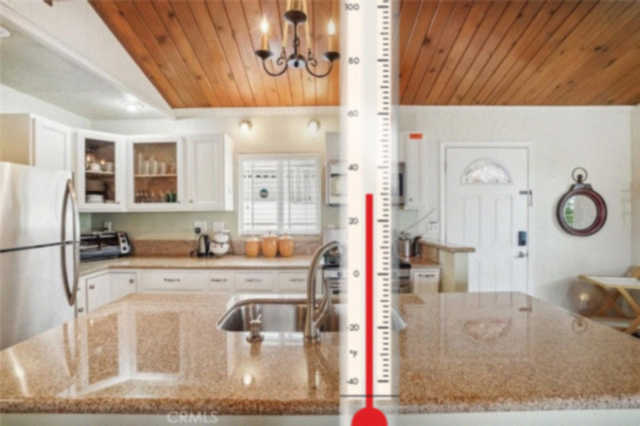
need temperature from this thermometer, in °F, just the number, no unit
30
